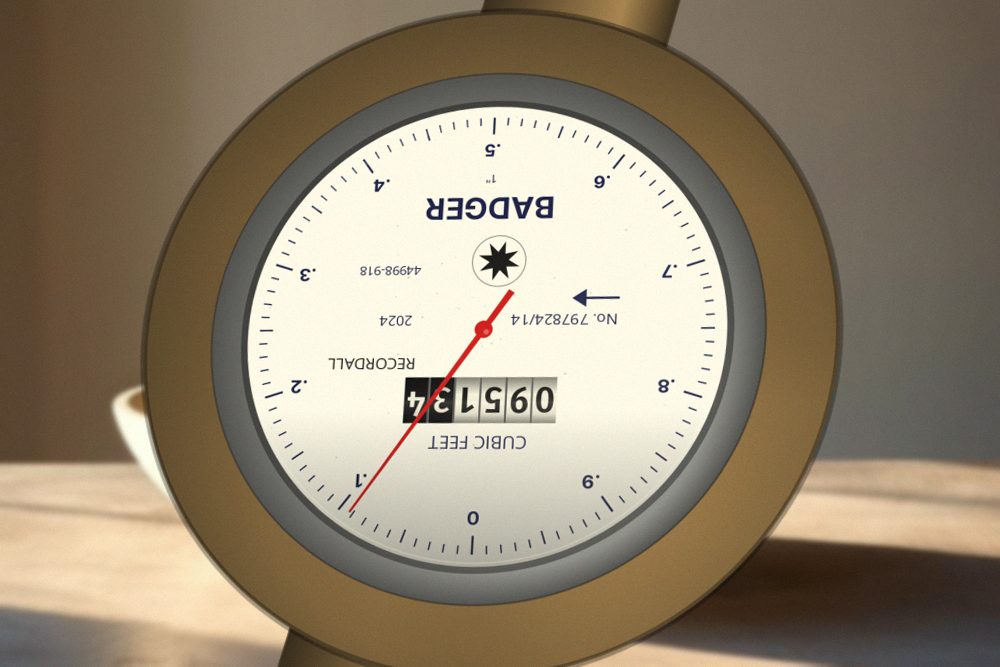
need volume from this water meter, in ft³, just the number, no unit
95134.09
